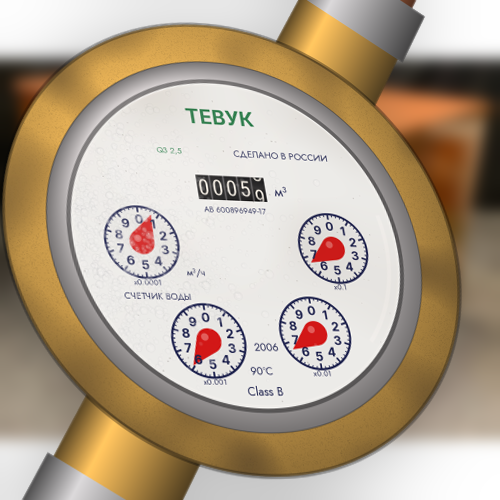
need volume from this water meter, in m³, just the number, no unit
58.6660
